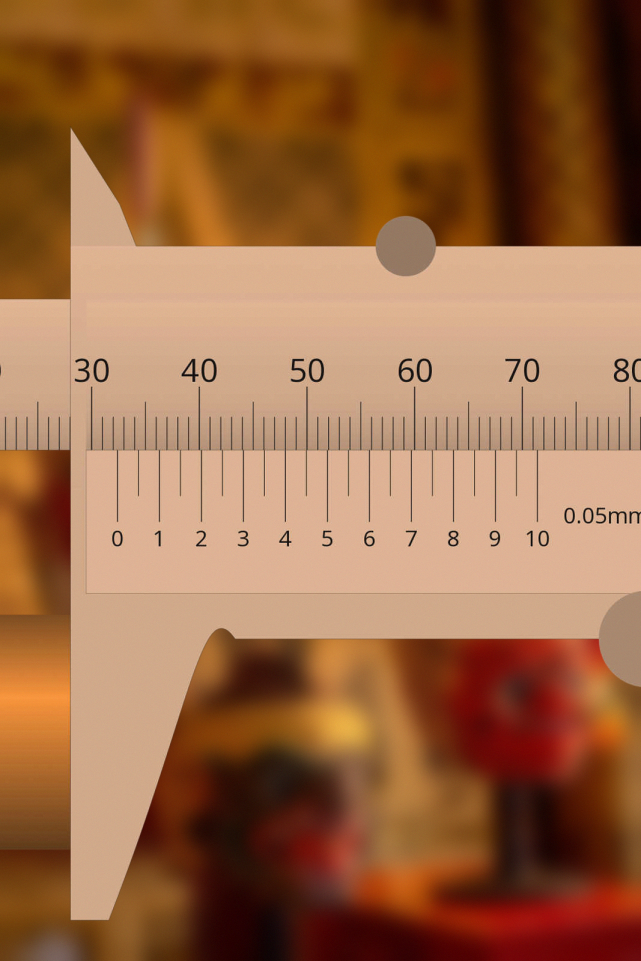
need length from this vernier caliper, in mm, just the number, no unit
32.4
